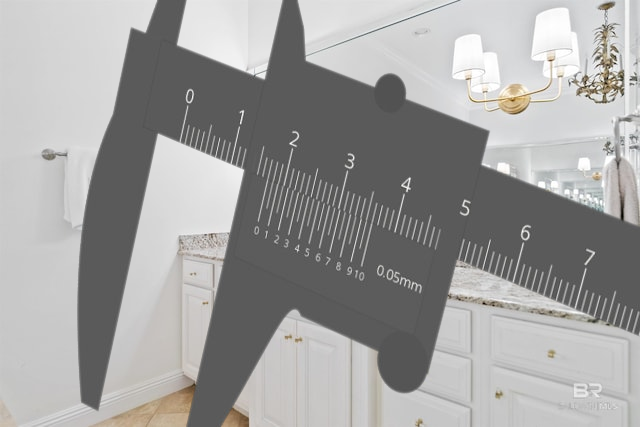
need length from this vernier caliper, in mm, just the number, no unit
17.0
